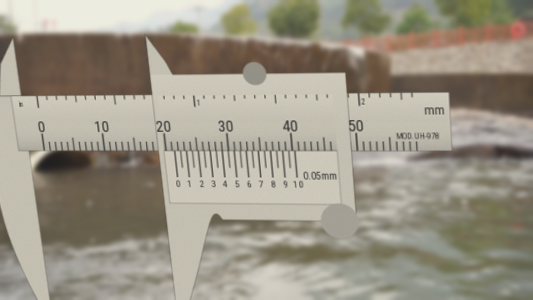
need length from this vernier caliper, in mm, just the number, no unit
21.4
